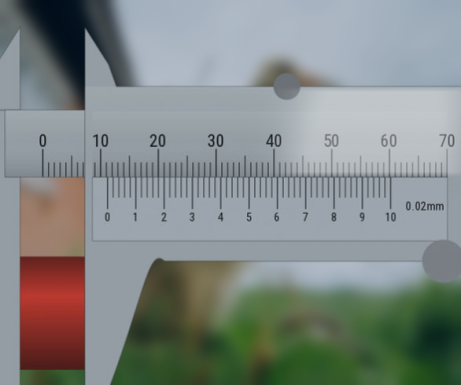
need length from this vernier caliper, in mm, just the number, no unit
11.2
